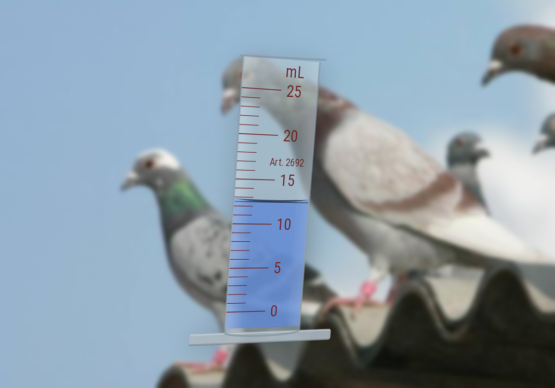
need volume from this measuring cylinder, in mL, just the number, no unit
12.5
